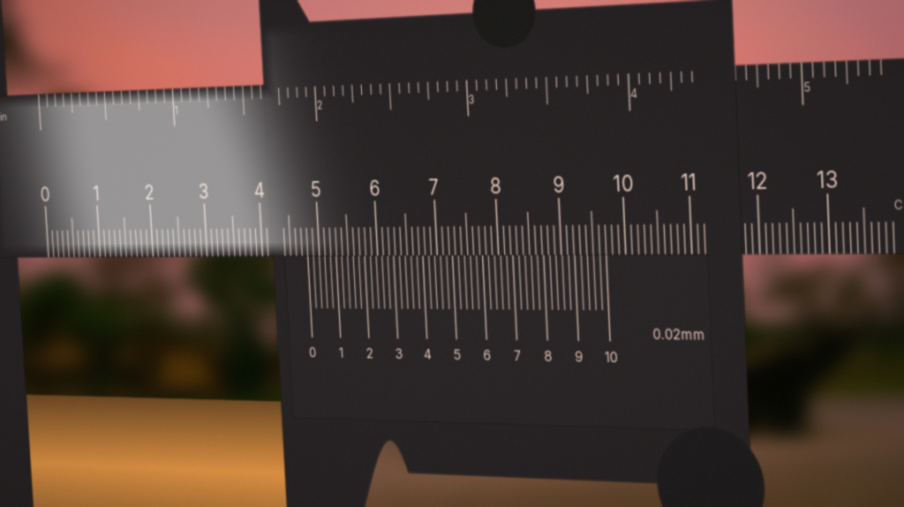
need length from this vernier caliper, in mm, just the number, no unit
48.0
